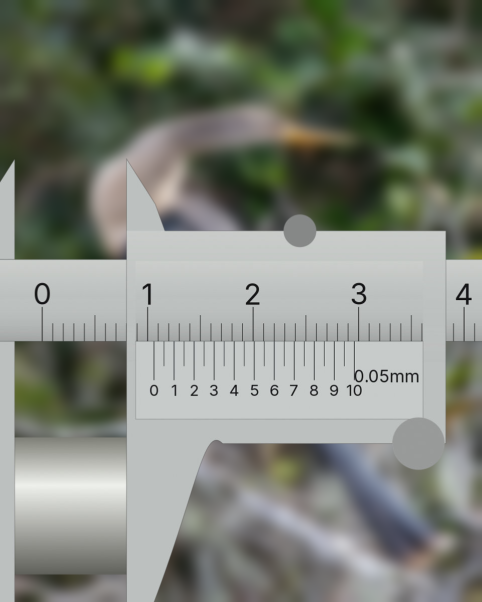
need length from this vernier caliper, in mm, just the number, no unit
10.6
